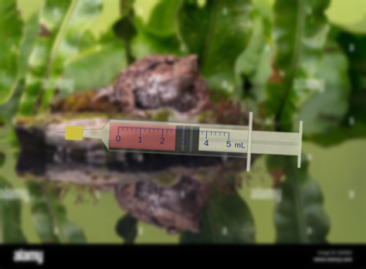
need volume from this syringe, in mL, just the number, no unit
2.6
